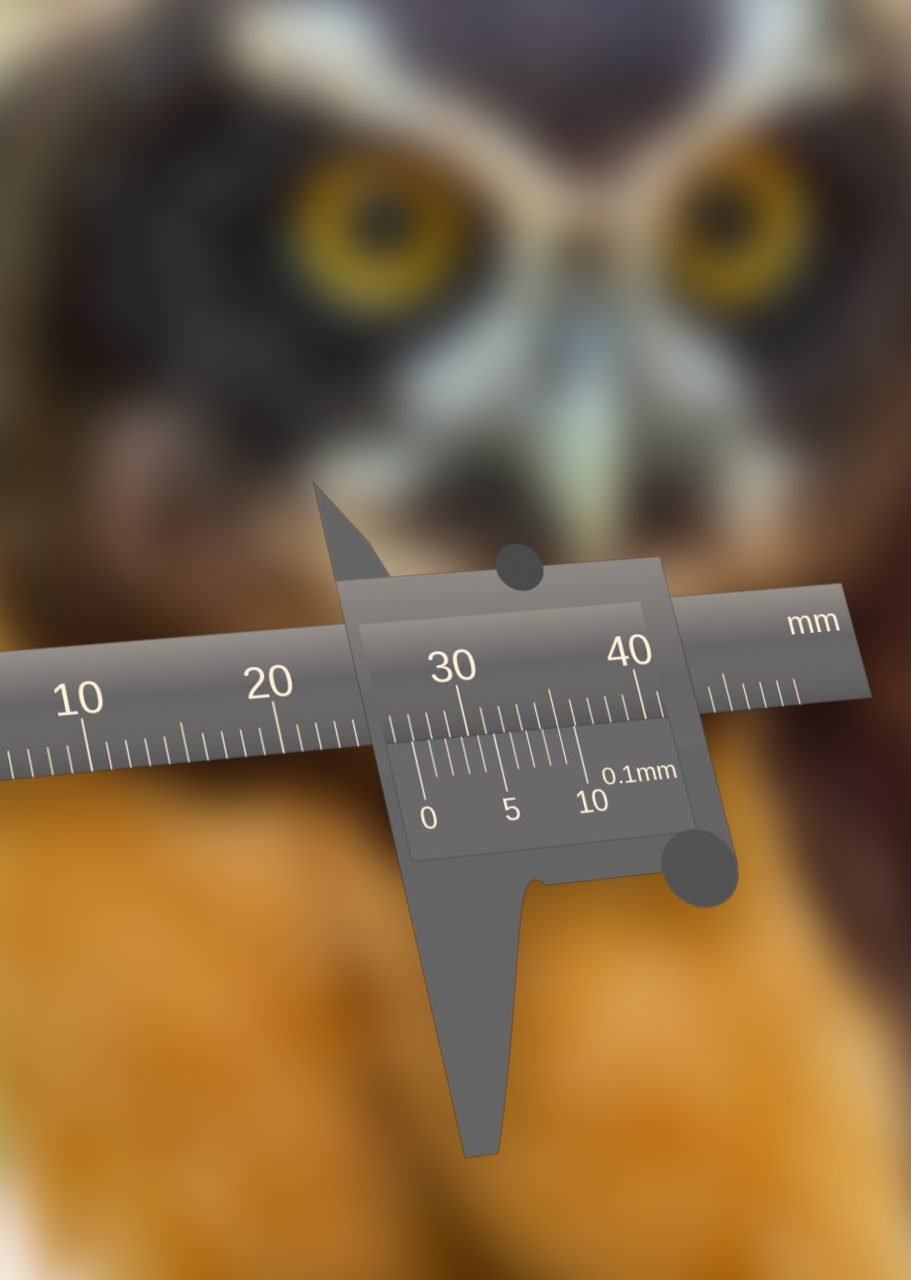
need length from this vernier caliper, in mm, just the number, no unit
26.9
